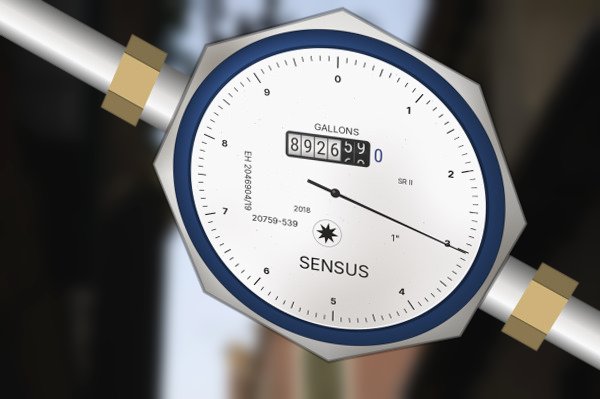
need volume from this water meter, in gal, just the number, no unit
8926593.0
